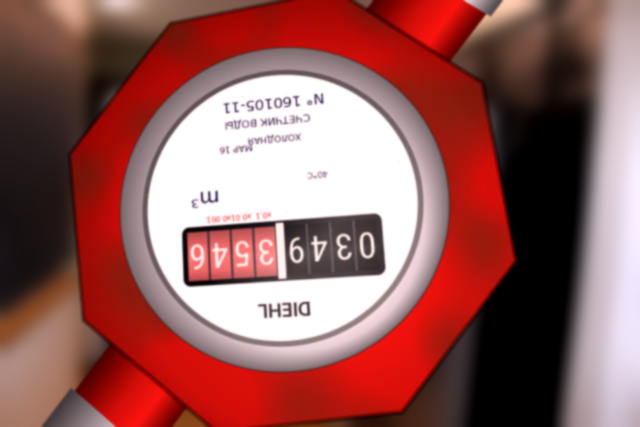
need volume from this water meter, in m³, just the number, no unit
349.3546
